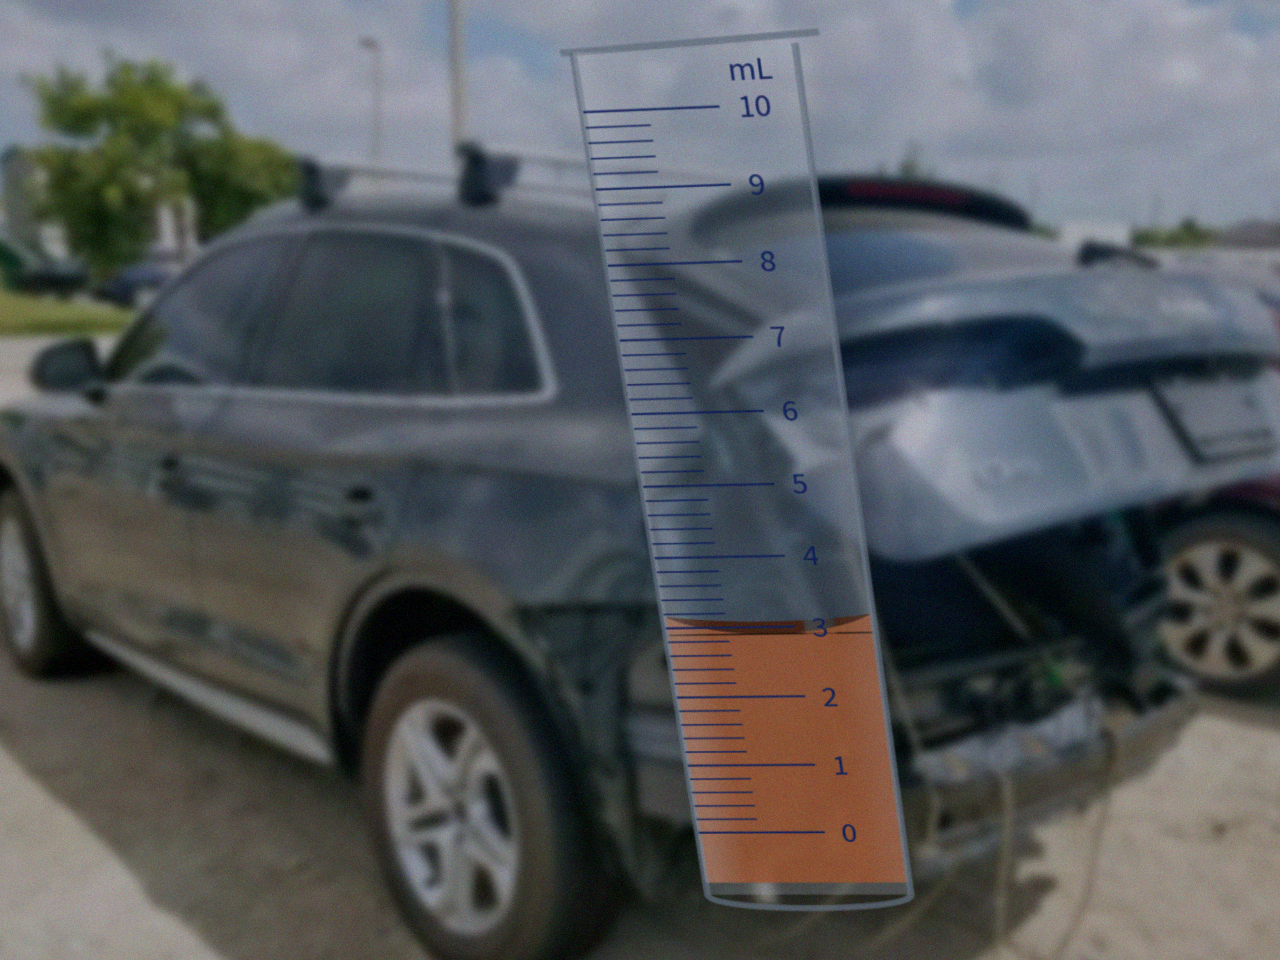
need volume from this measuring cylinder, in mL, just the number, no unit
2.9
